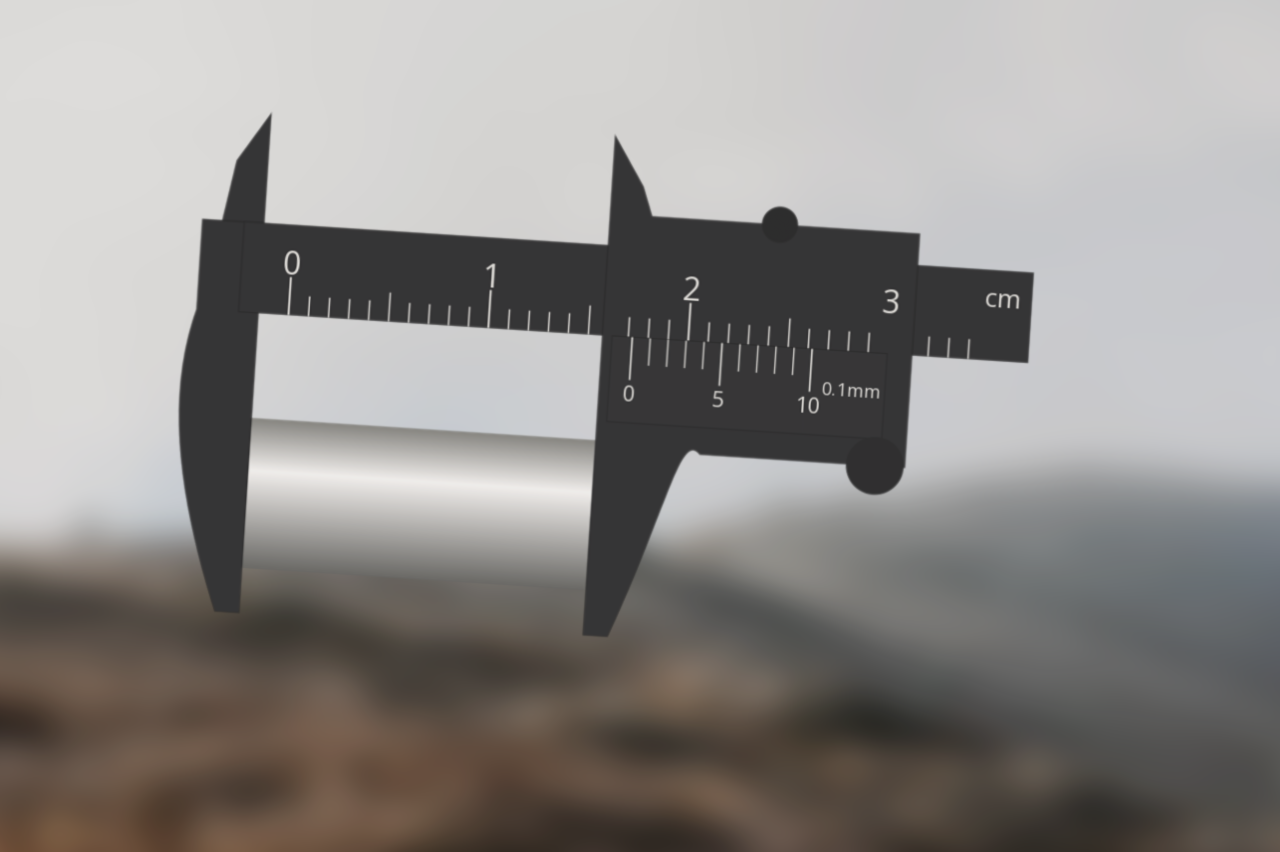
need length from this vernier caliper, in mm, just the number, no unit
17.2
